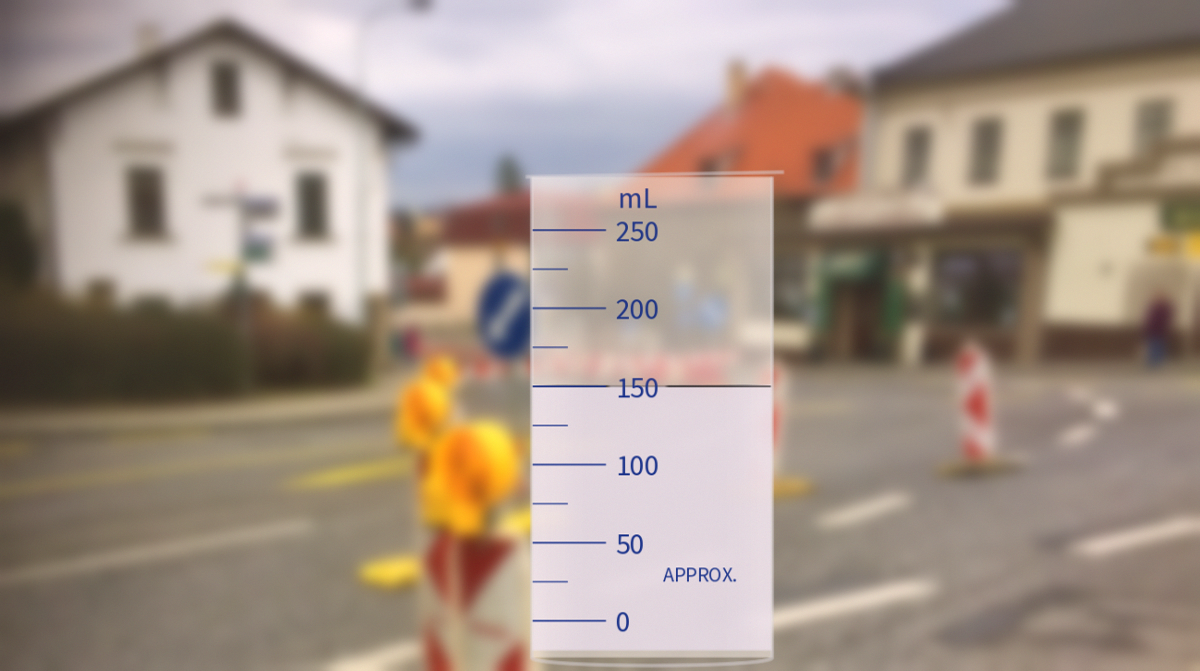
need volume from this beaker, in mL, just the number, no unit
150
